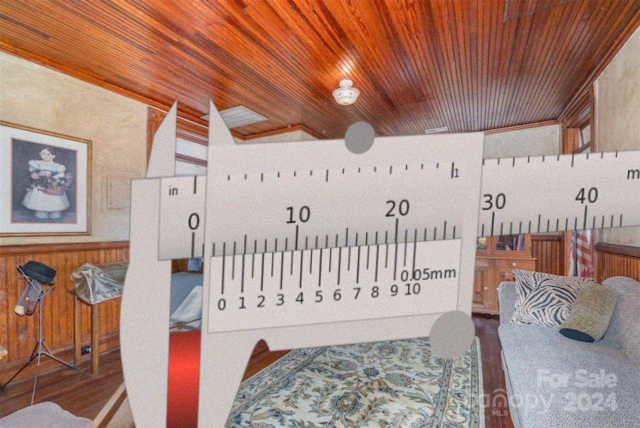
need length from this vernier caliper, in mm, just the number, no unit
3.0
